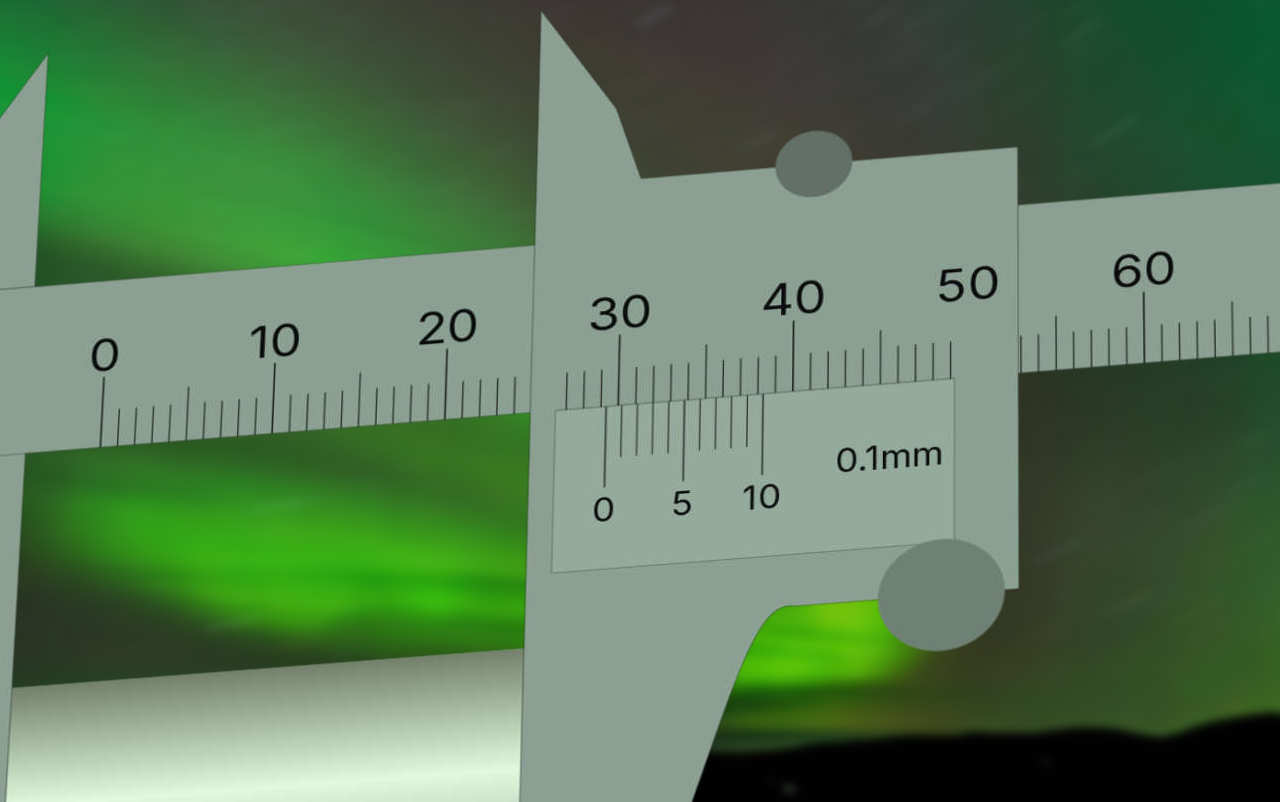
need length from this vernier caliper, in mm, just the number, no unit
29.3
